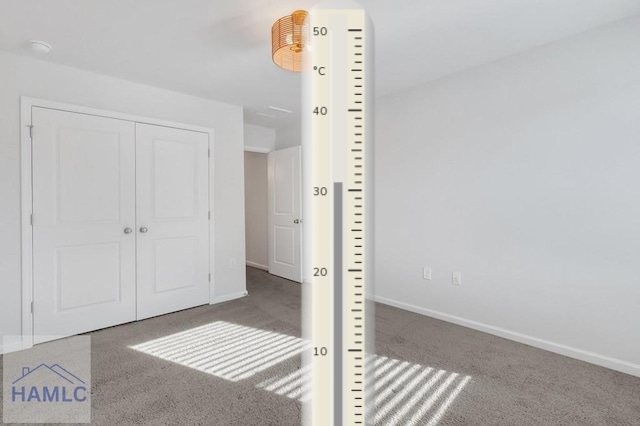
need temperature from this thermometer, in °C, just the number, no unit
31
